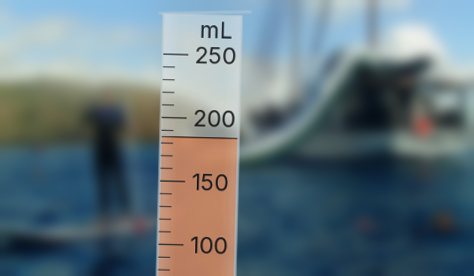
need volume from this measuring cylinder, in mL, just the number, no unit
185
